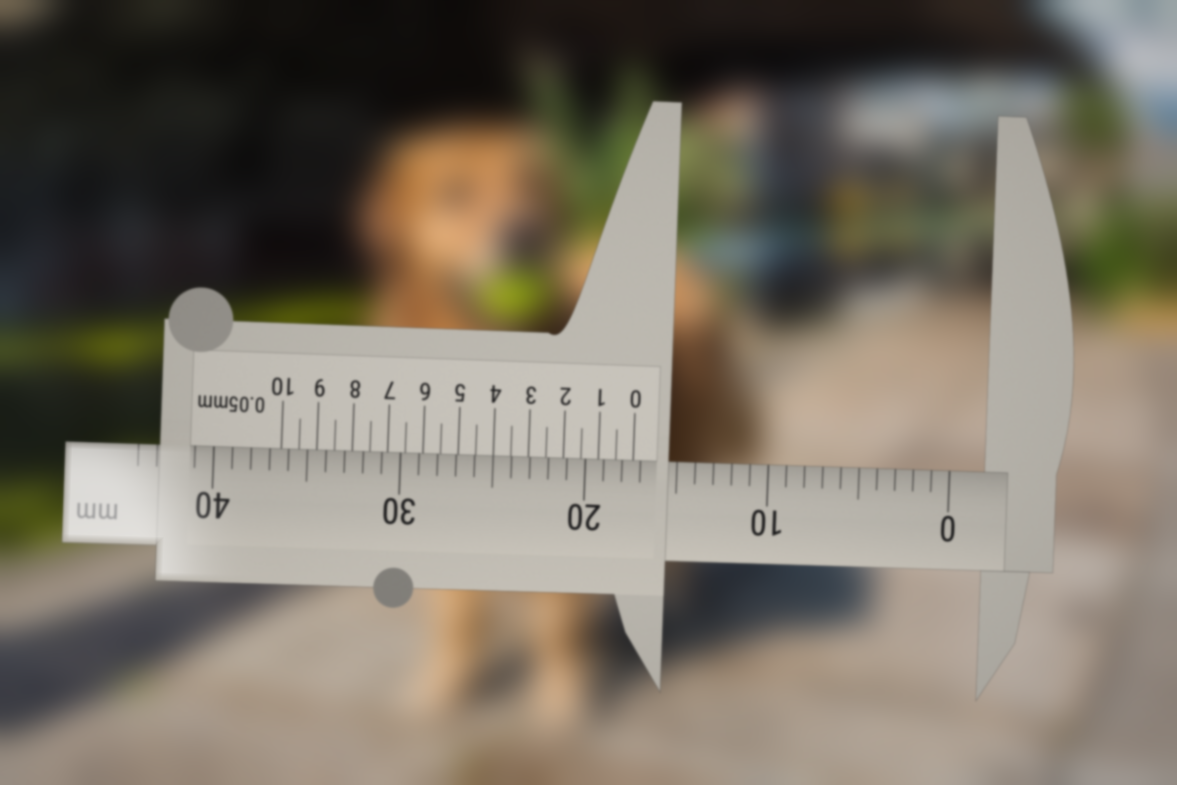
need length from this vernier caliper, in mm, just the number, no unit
17.4
